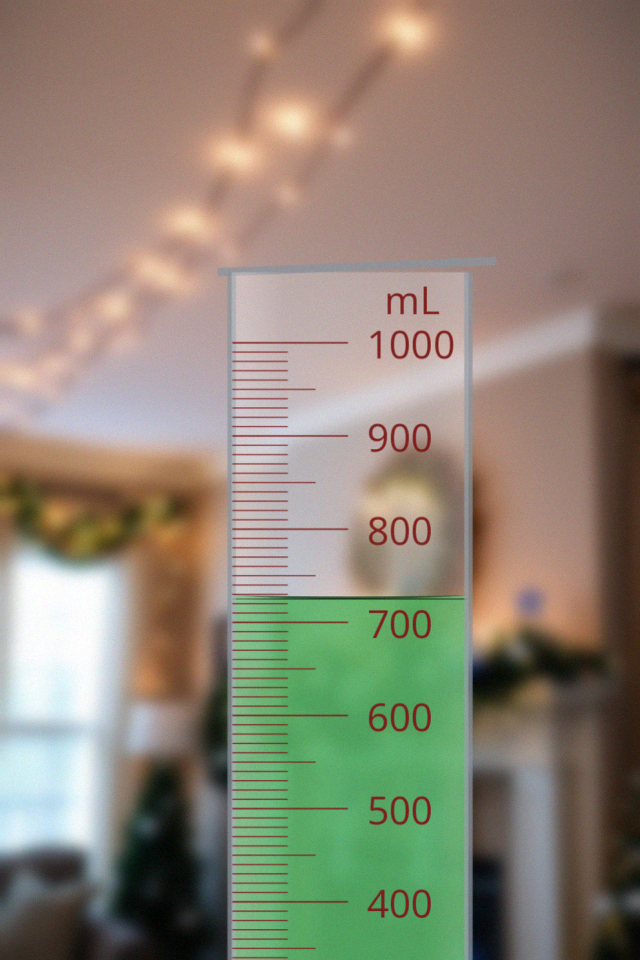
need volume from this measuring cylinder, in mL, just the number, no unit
725
